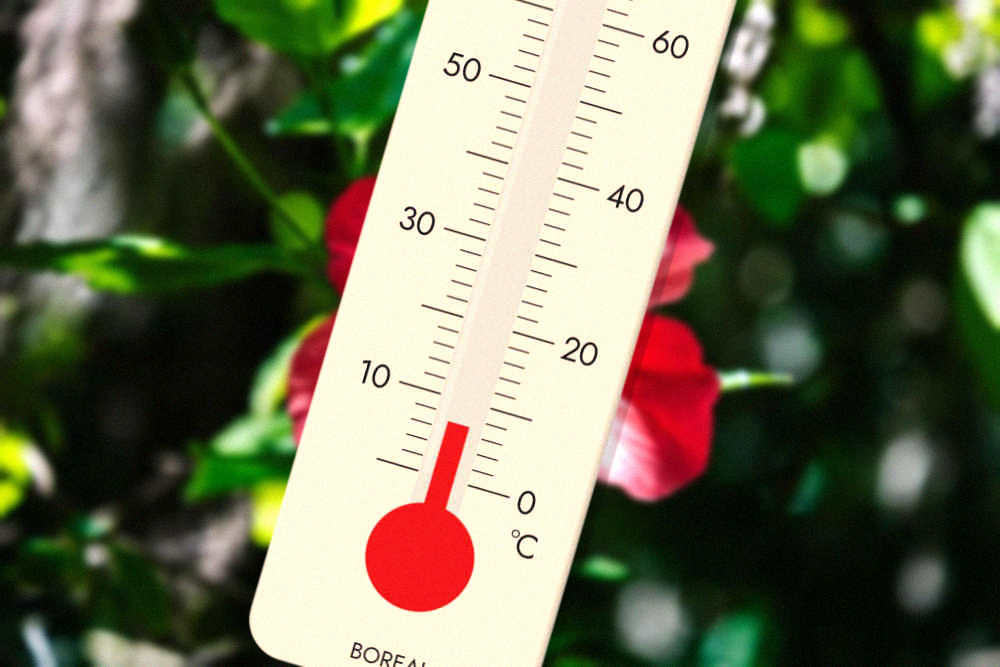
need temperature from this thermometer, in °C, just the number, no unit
7
